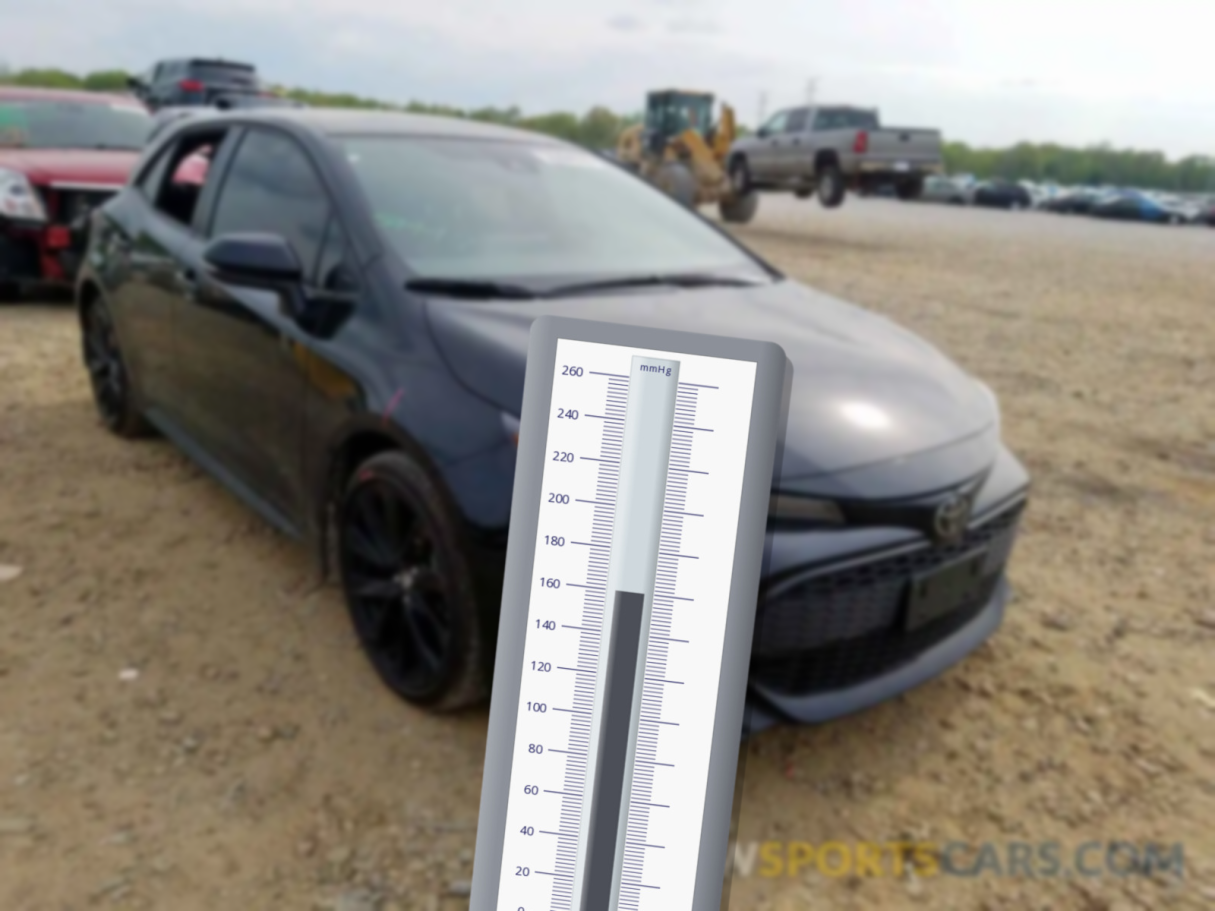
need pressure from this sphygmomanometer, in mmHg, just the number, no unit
160
